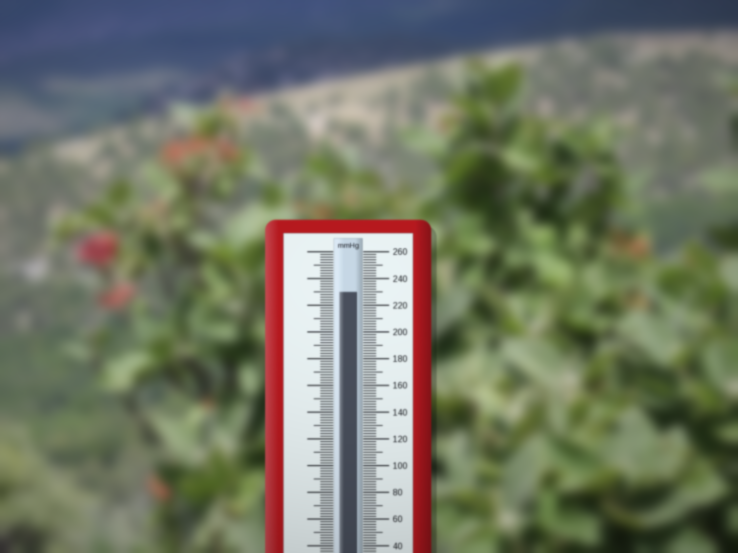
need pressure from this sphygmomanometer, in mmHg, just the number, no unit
230
